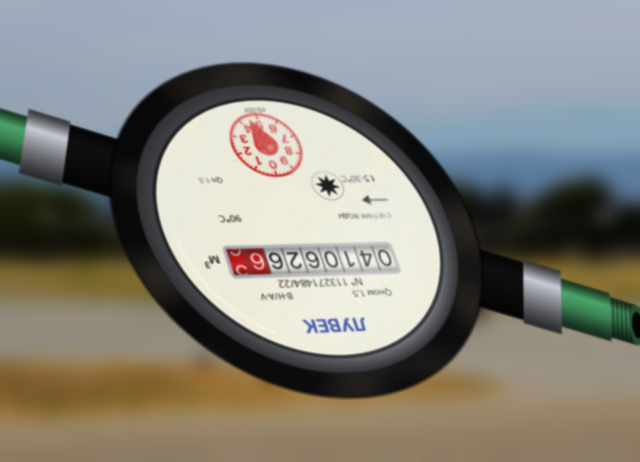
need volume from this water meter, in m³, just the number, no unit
410626.654
